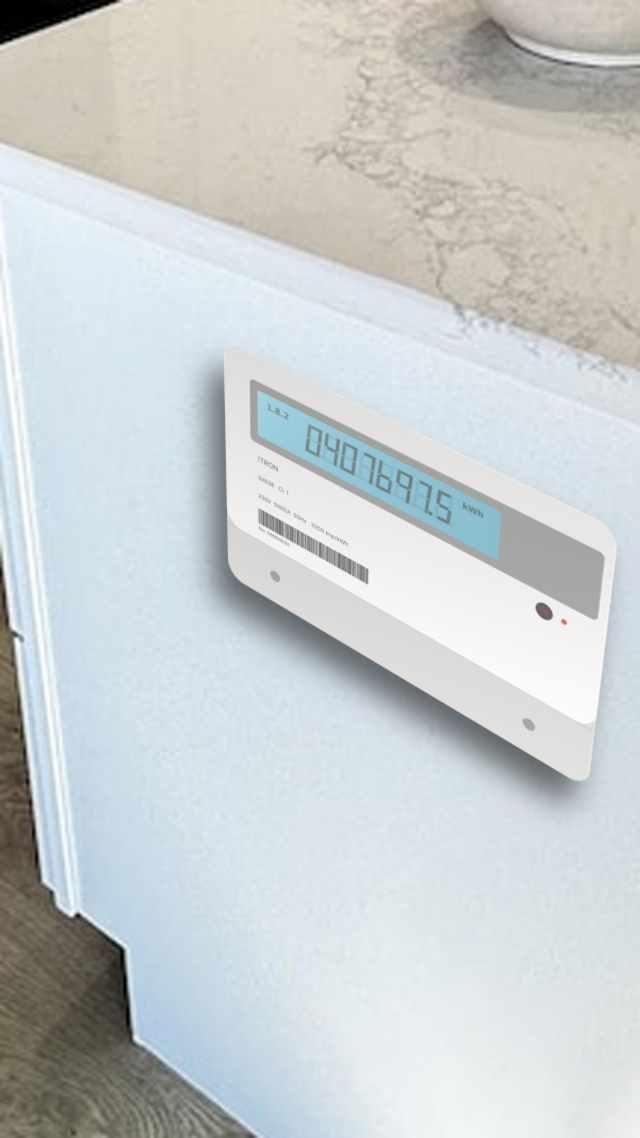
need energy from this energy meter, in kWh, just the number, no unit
407697.5
